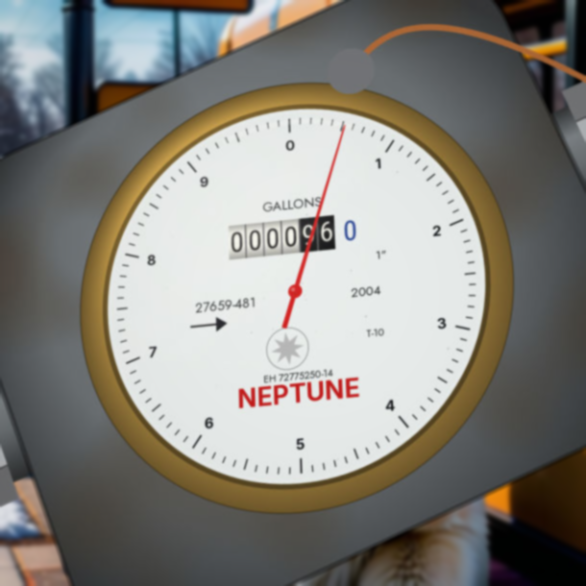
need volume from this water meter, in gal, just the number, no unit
960.5
